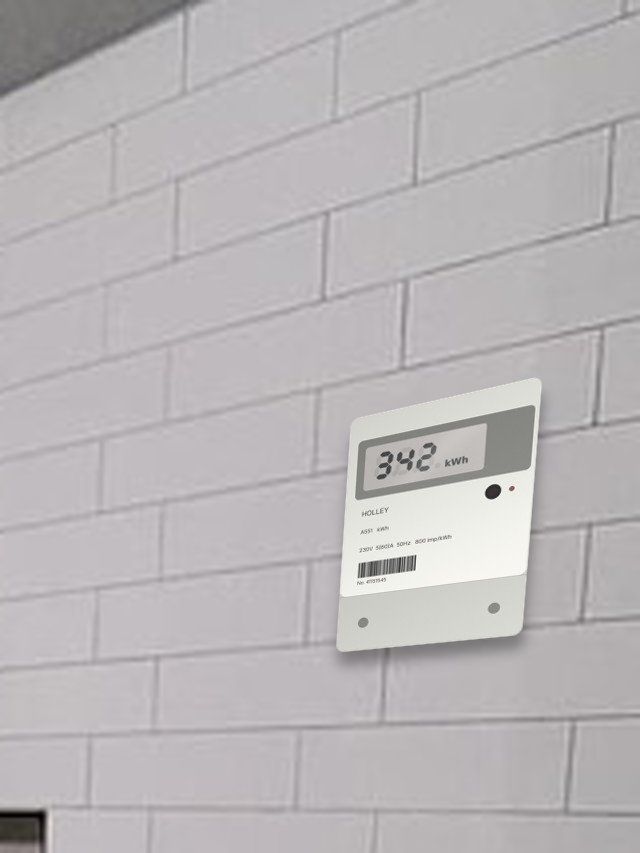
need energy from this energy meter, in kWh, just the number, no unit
342
